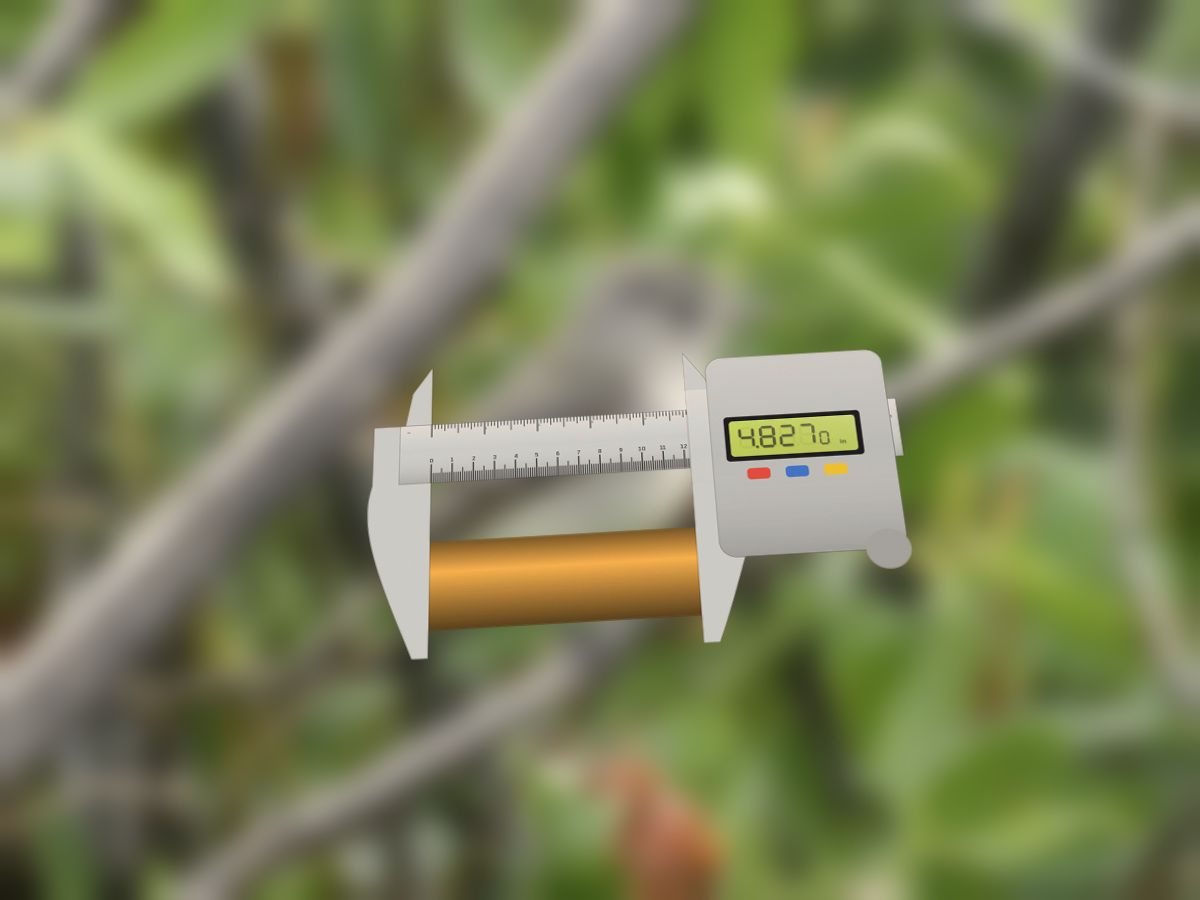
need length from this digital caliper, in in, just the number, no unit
4.8270
